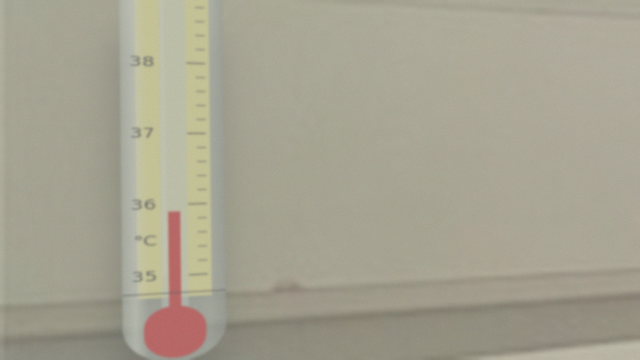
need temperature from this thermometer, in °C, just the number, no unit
35.9
